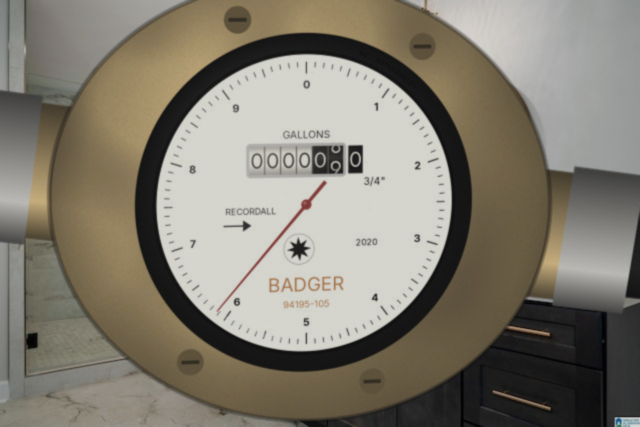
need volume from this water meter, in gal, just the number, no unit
86.1
